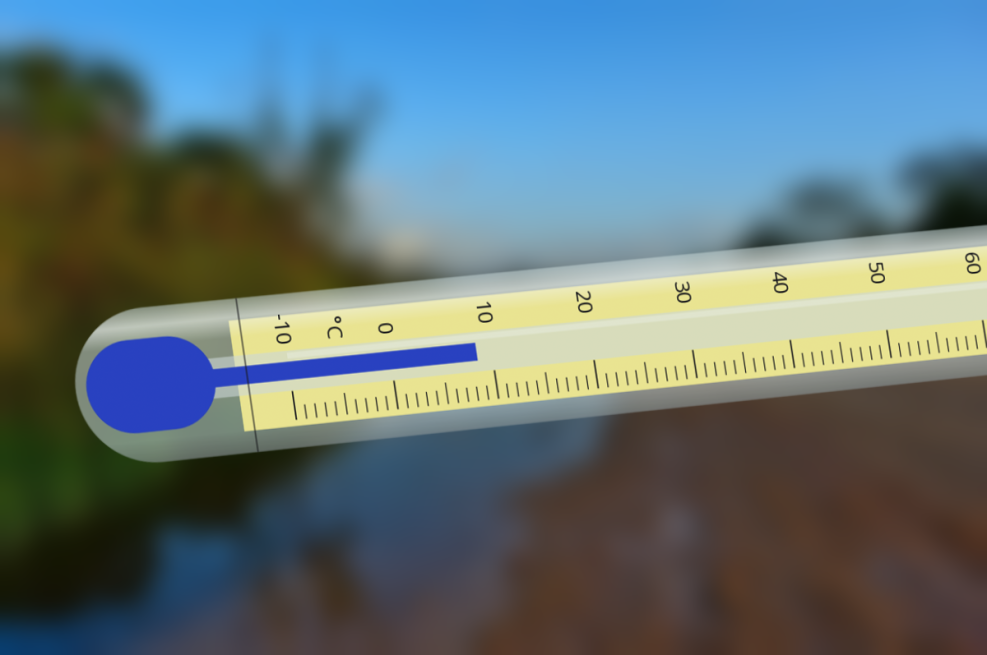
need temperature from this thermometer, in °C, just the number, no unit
8.5
